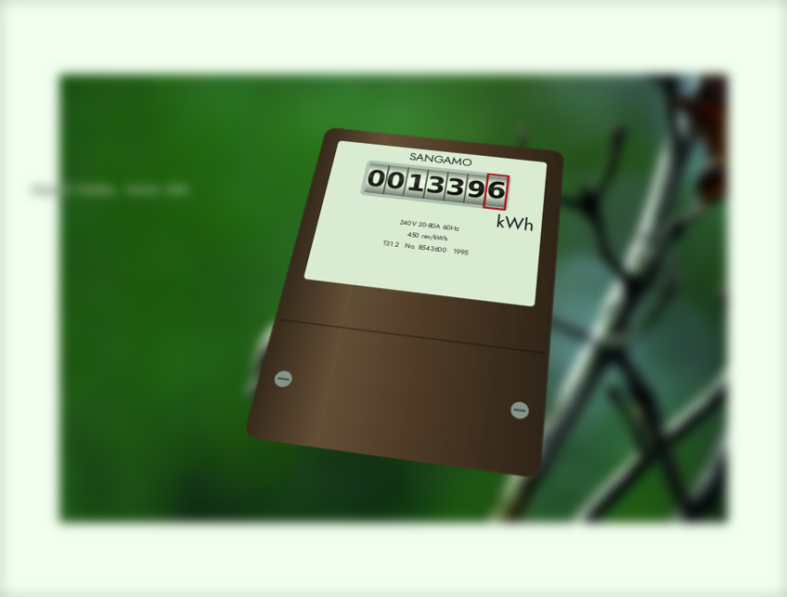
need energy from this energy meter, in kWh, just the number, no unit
1339.6
